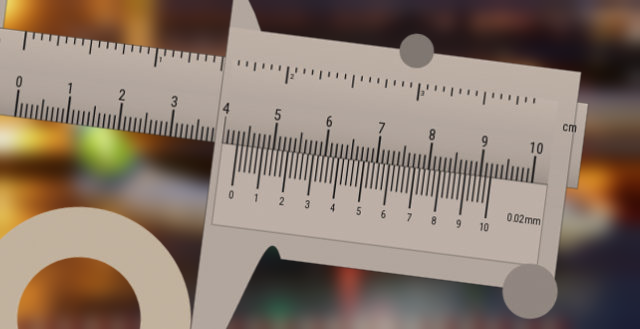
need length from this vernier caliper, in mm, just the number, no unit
43.0
